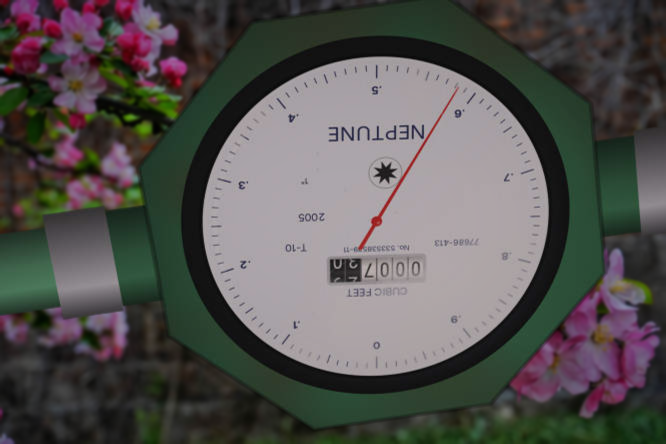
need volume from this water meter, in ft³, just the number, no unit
729.58
